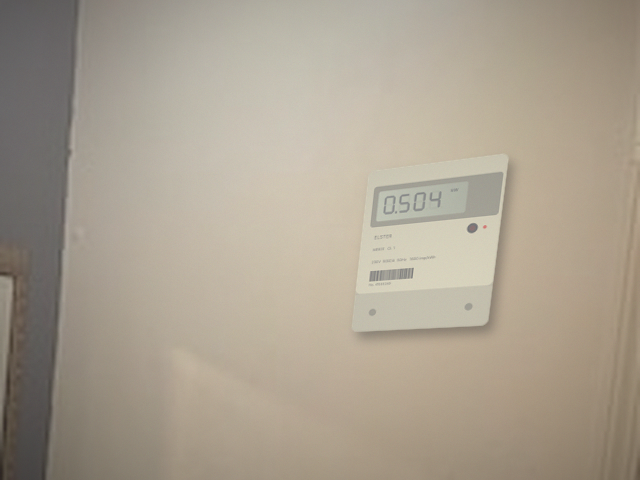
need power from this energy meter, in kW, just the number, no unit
0.504
